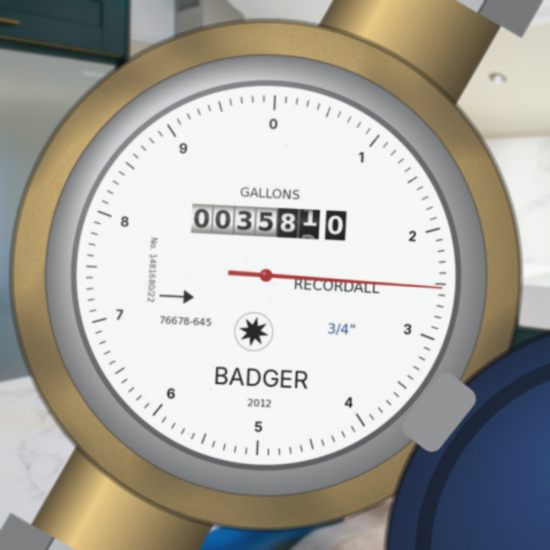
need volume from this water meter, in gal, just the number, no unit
35812.5
